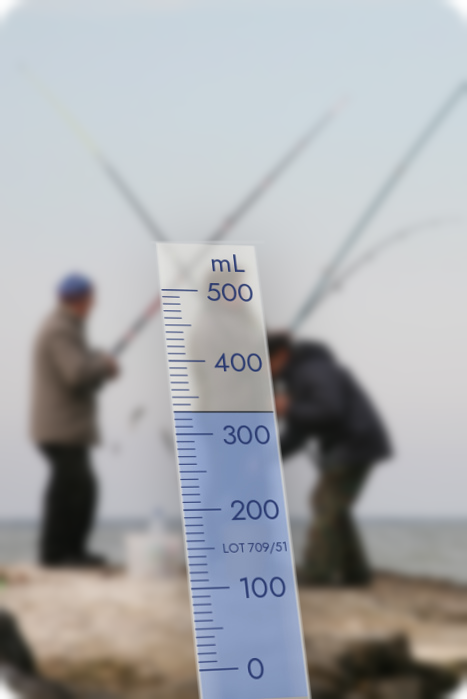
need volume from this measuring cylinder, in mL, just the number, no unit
330
